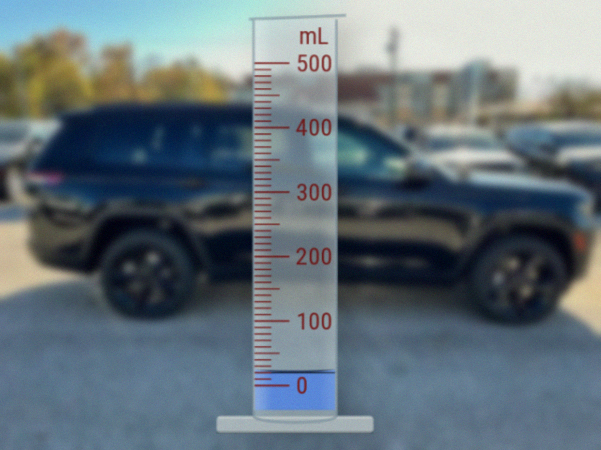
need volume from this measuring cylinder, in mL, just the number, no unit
20
